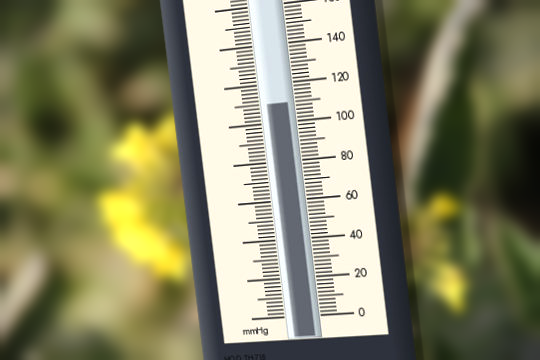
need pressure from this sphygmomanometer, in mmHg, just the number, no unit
110
